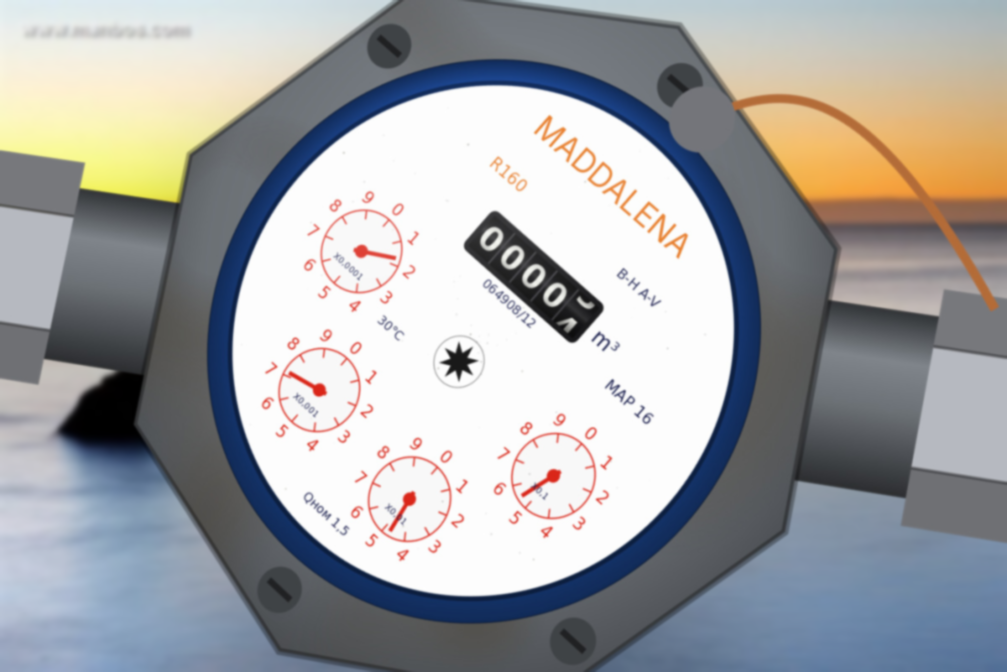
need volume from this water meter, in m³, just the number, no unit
3.5471
